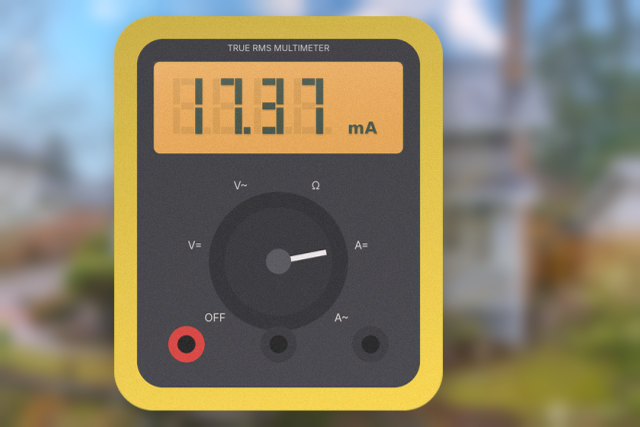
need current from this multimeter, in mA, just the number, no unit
17.37
